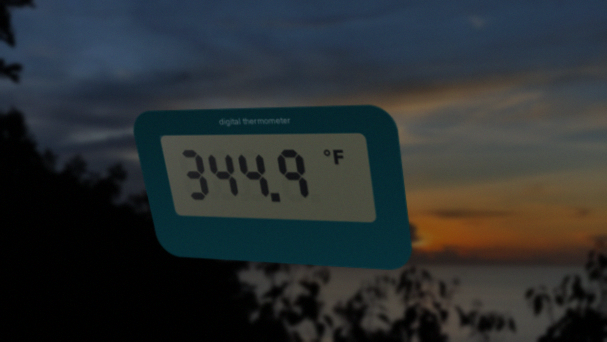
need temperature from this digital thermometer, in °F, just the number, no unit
344.9
